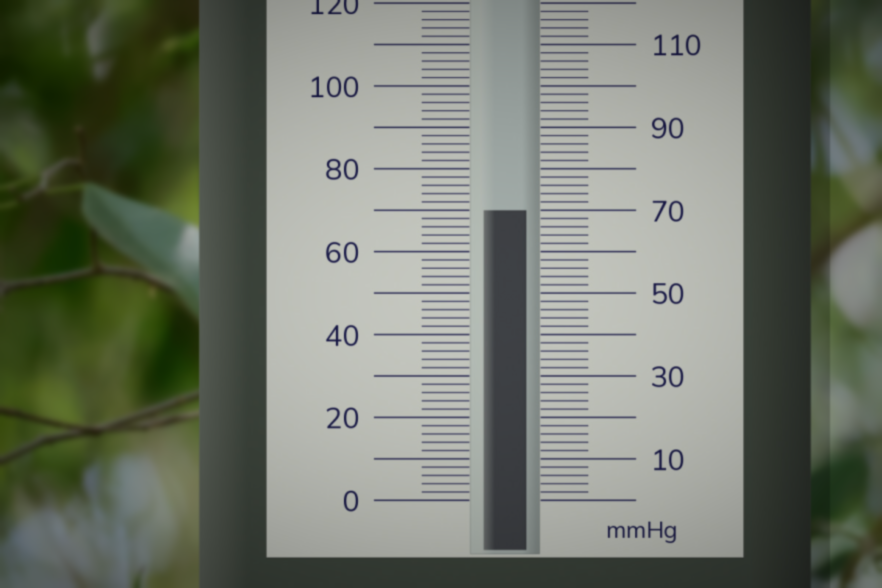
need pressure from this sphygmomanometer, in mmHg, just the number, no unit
70
